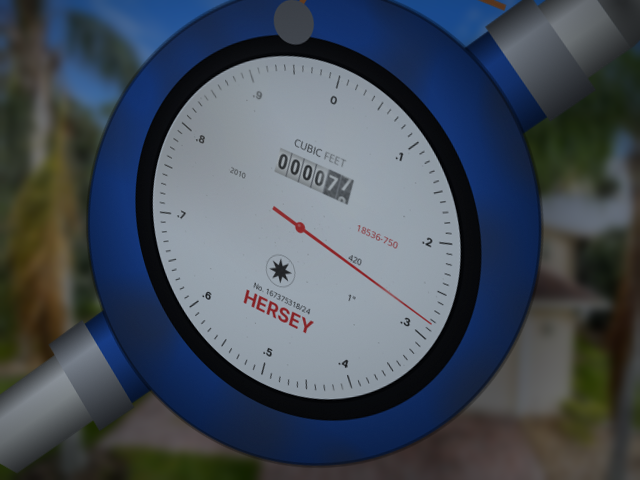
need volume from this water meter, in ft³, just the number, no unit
77.28
